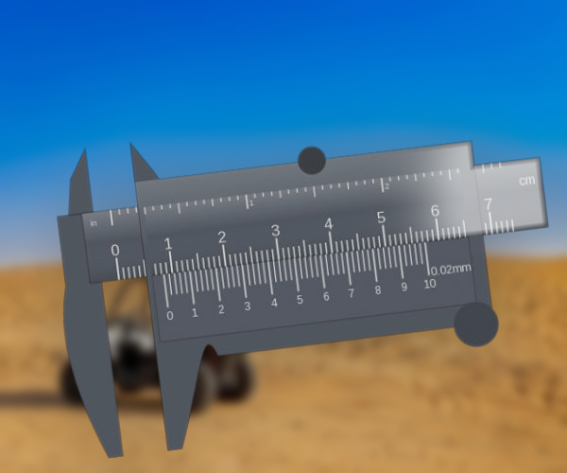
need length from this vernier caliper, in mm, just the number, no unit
8.4
